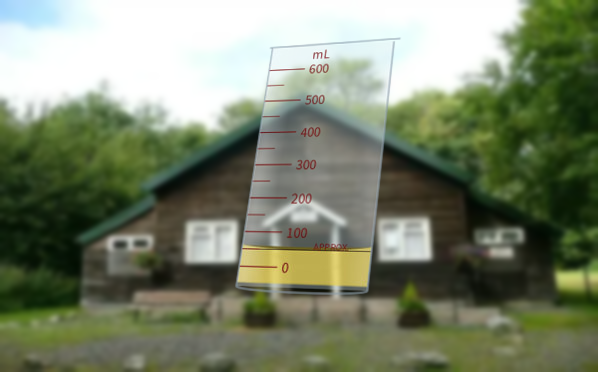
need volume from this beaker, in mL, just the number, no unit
50
